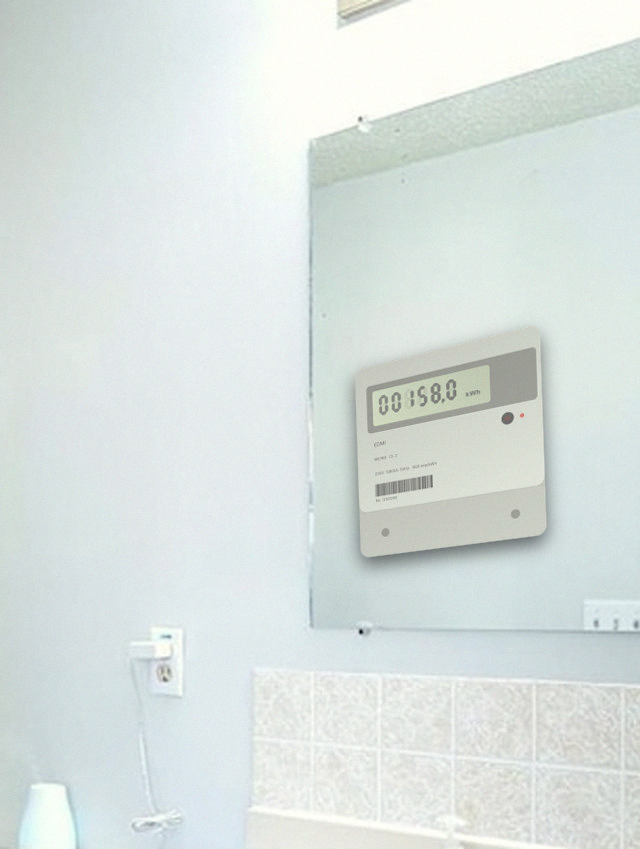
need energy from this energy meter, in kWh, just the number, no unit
158.0
